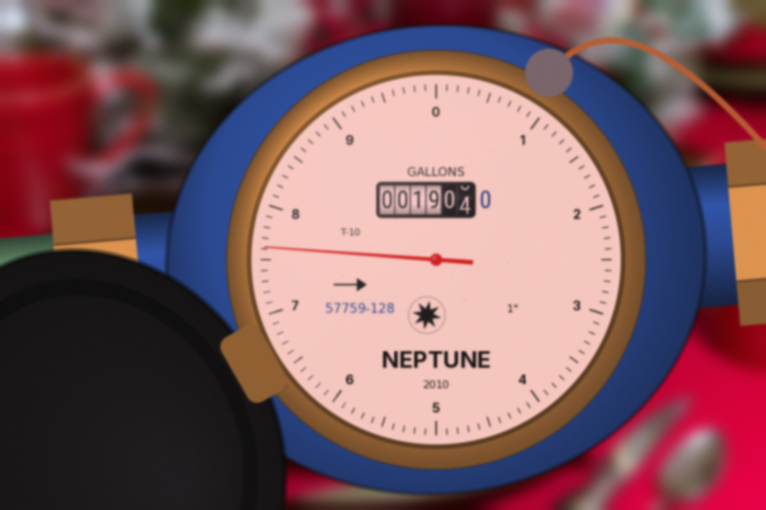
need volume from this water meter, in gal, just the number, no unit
19037.6
